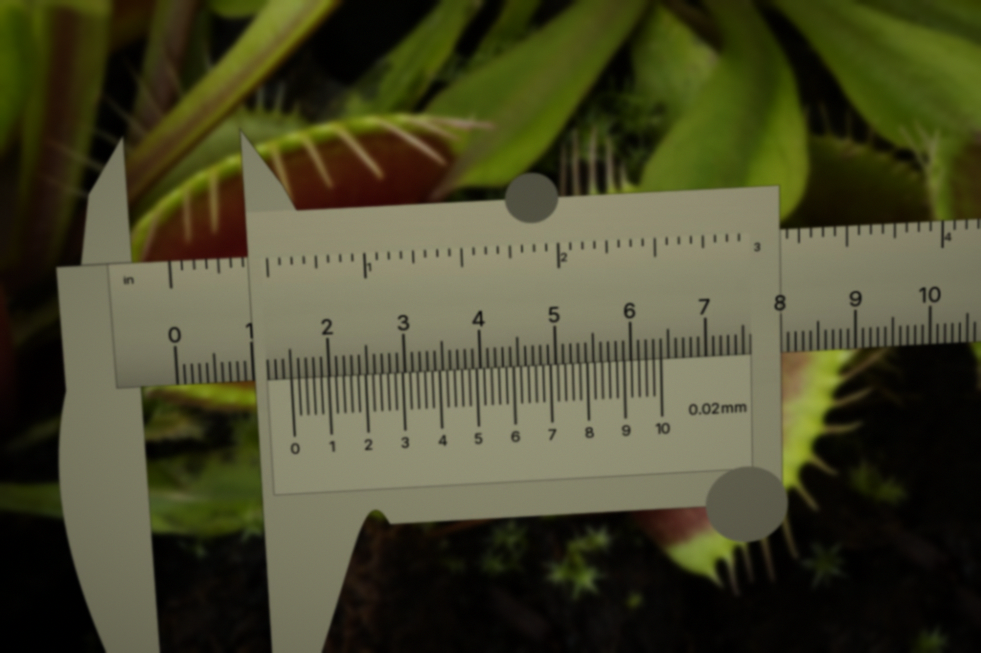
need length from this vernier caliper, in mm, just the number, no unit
15.0
